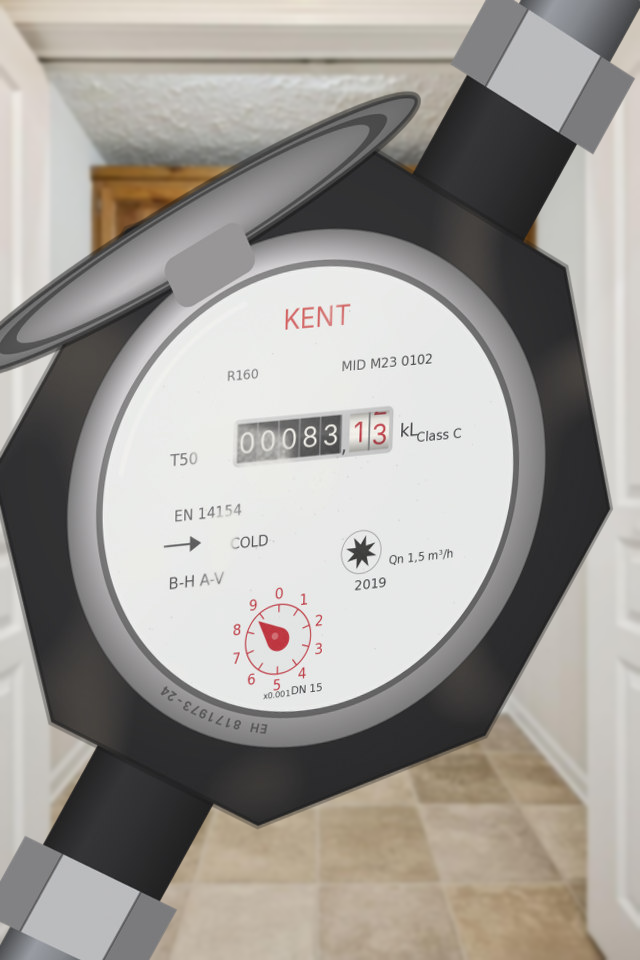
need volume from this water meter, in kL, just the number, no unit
83.128
